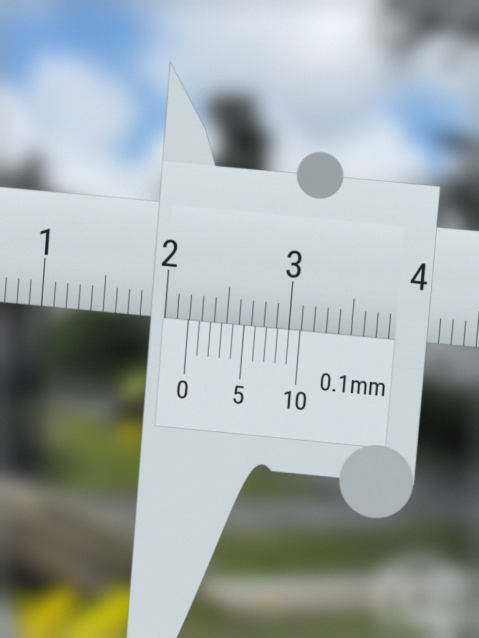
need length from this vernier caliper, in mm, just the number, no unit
21.9
